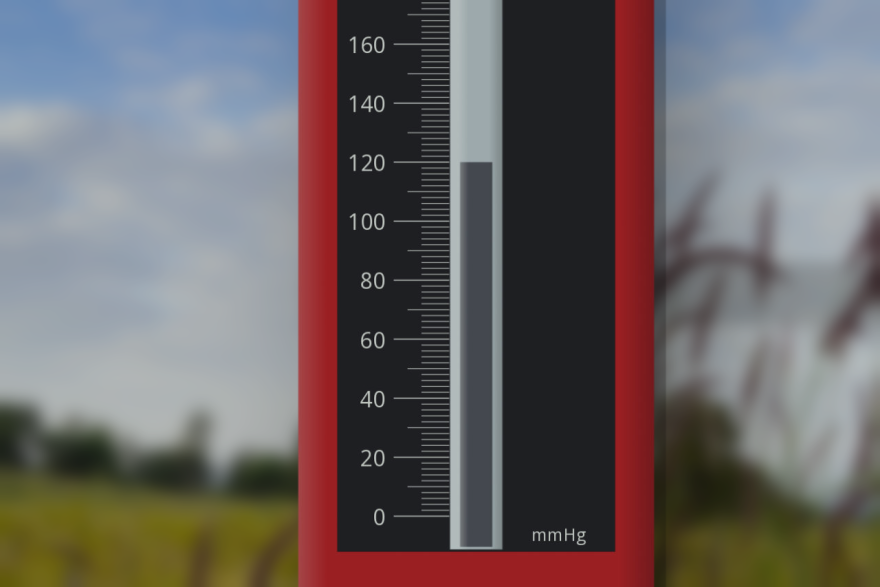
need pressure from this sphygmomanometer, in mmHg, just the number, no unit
120
